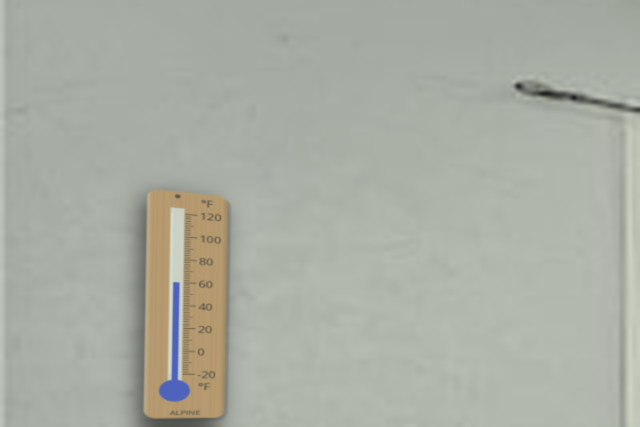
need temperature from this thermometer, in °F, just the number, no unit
60
